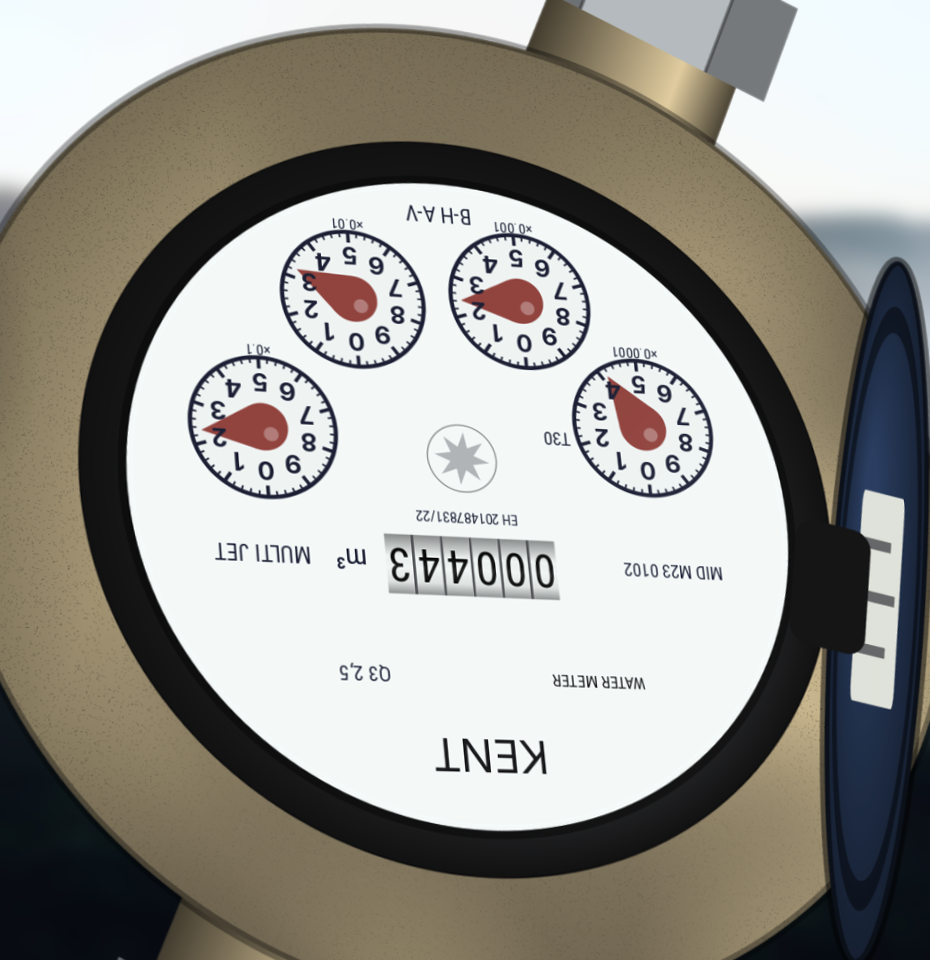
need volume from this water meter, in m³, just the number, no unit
443.2324
